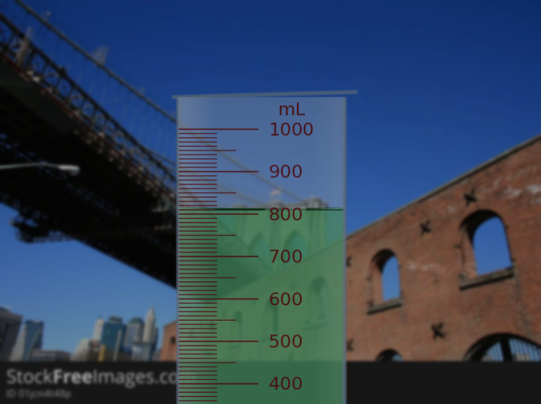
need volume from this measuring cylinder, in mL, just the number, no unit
810
